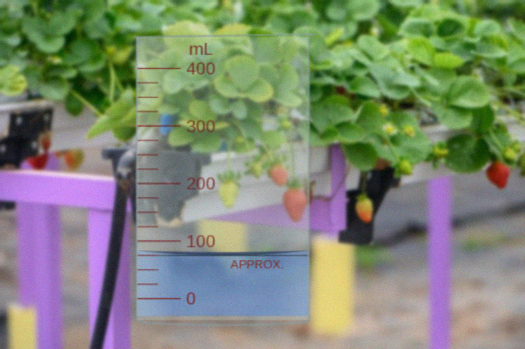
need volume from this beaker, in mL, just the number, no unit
75
